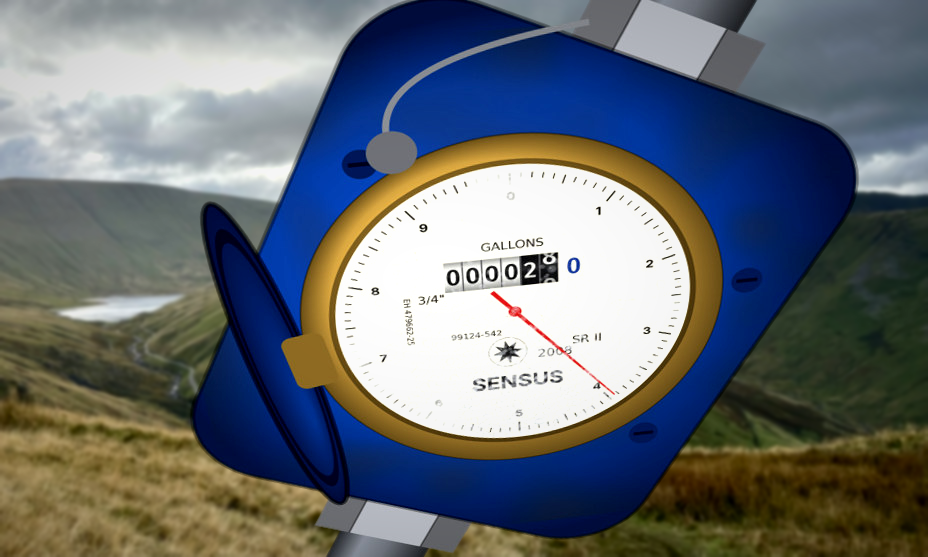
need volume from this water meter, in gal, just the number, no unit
283.9
